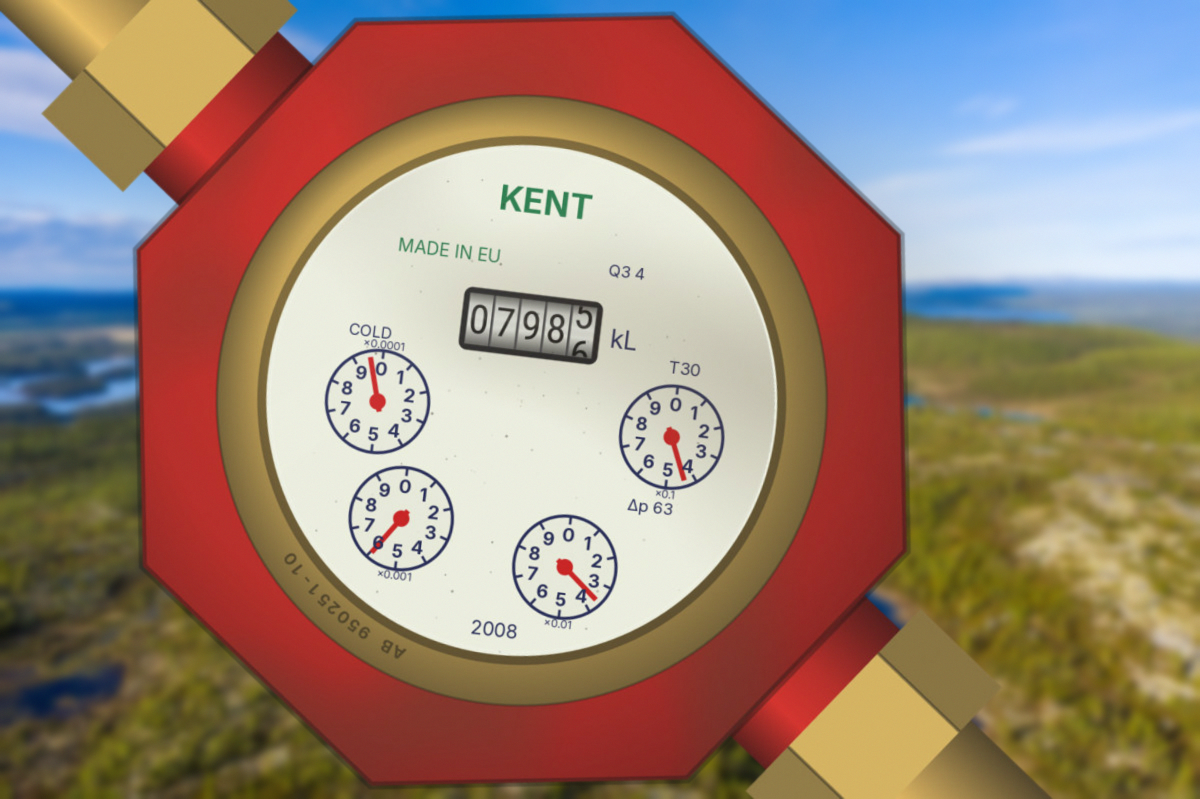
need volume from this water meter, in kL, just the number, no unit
7985.4359
